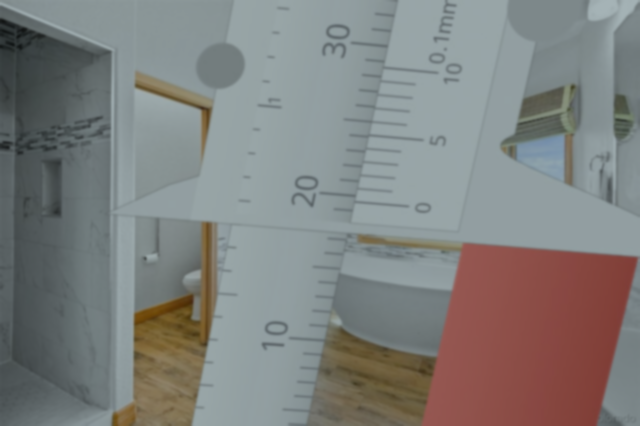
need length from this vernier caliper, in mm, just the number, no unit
19.6
